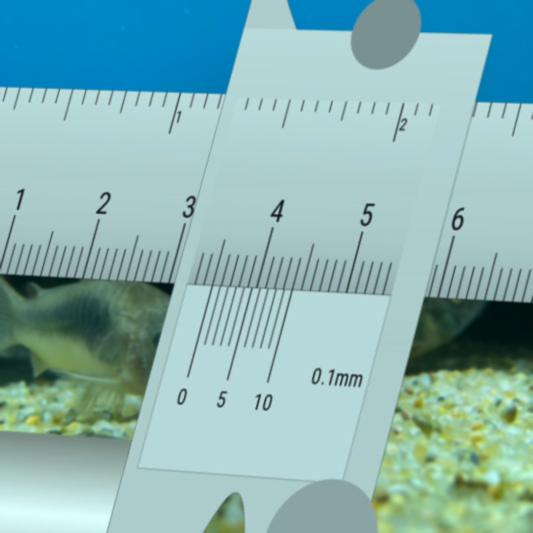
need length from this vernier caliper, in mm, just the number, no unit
35.0
